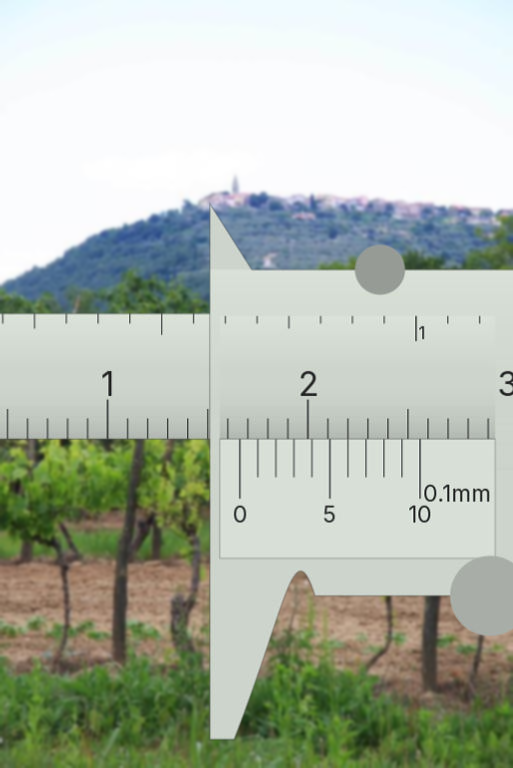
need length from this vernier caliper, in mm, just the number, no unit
16.6
